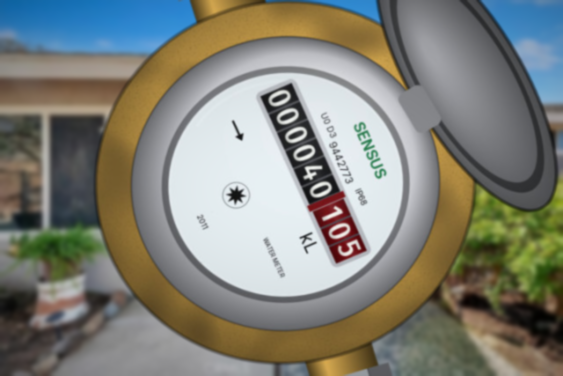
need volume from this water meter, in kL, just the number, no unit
40.105
